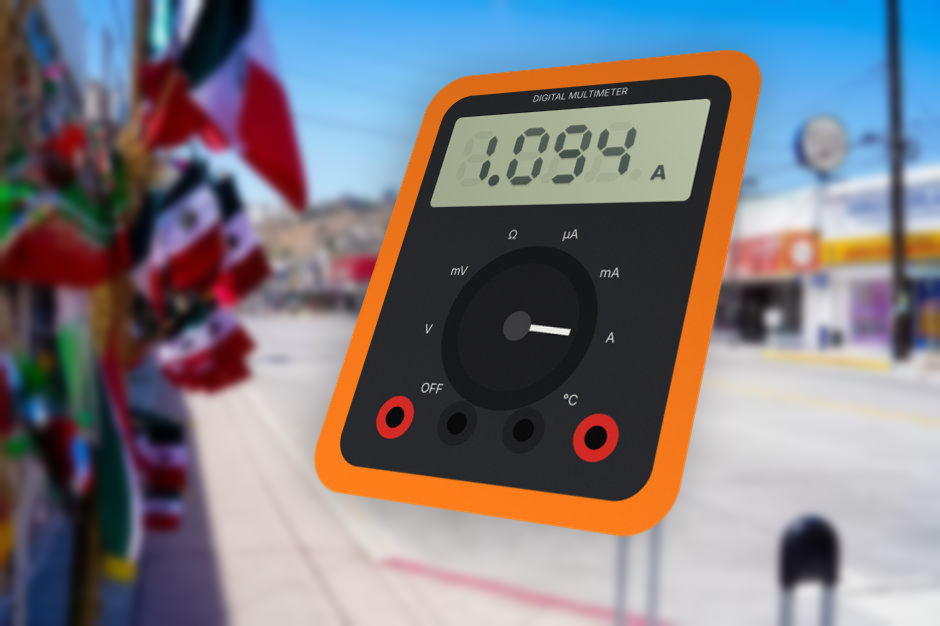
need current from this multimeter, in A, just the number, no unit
1.094
